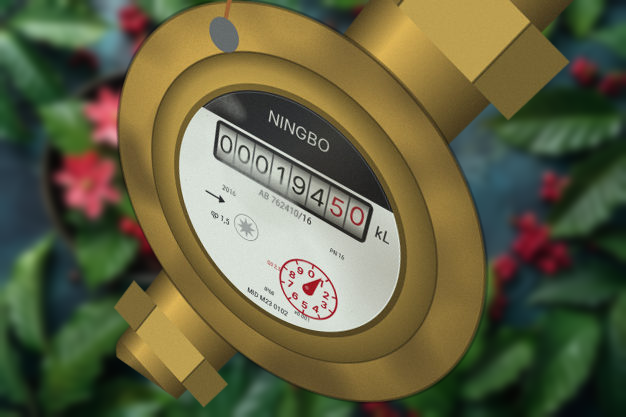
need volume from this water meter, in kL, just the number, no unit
194.500
